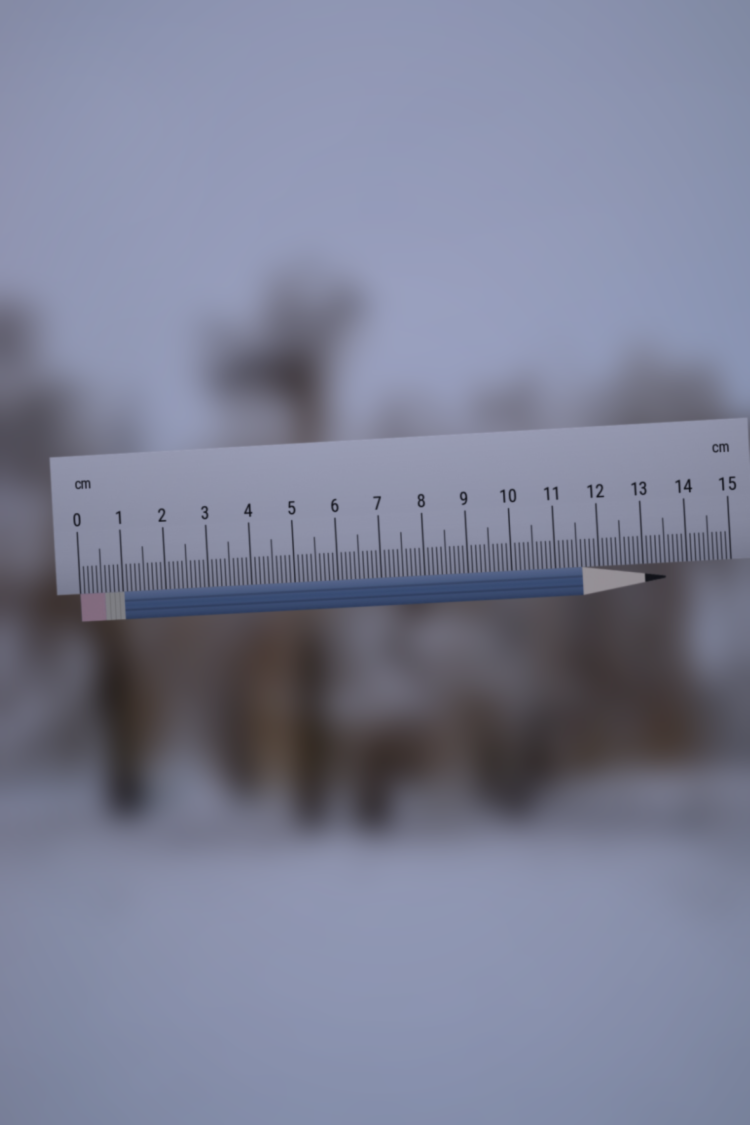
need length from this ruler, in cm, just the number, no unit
13.5
